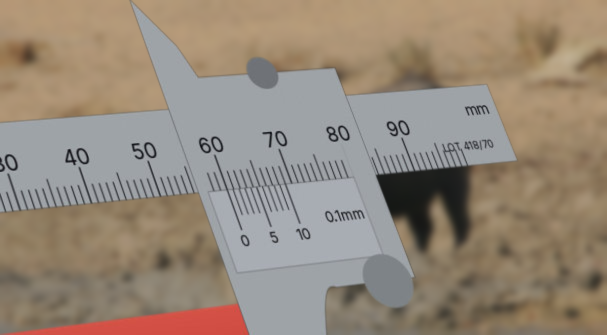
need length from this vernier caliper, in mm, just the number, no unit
60.0
